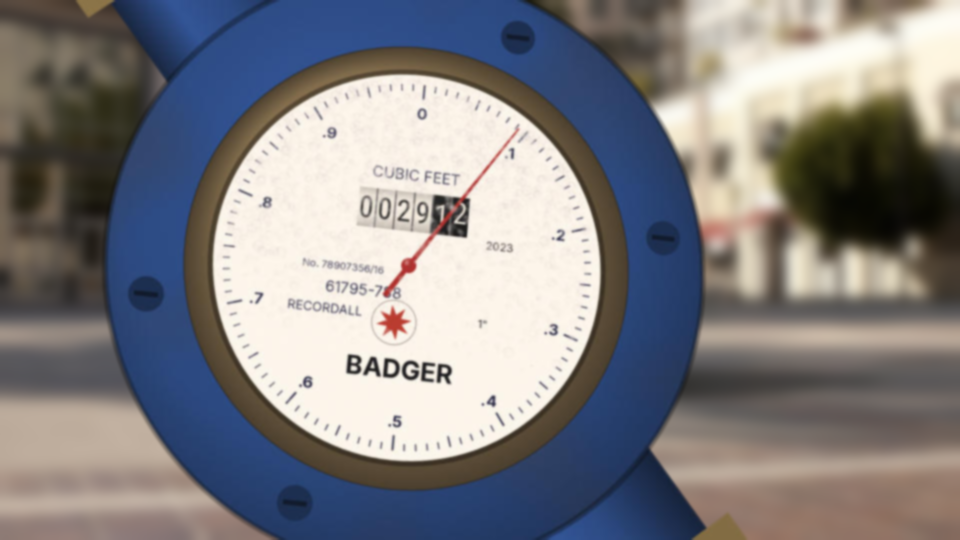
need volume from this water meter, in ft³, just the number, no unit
2912.09
